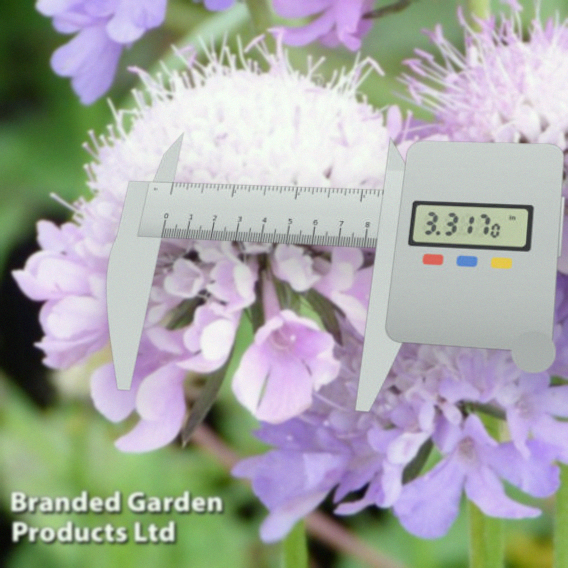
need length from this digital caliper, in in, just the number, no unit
3.3170
